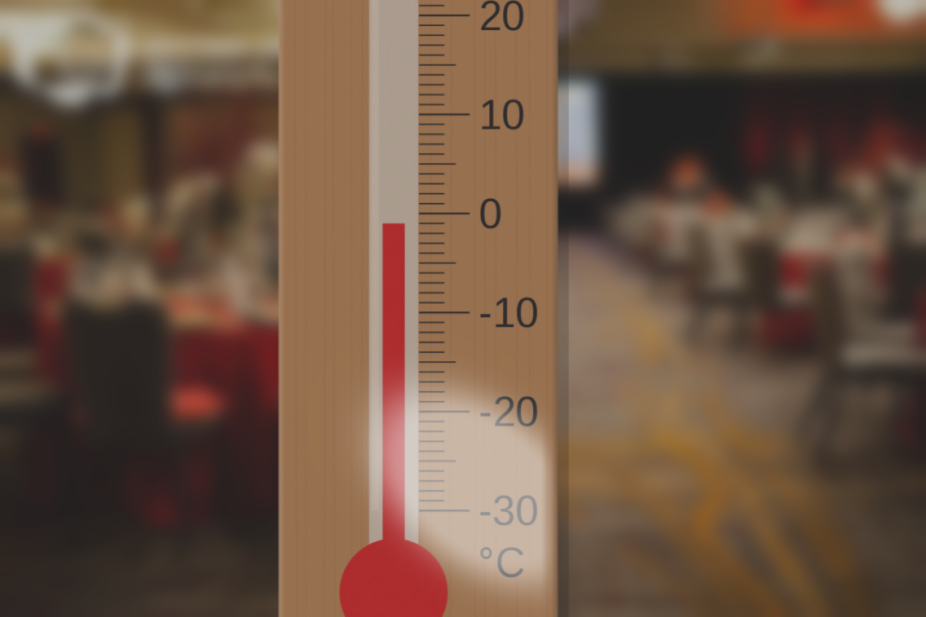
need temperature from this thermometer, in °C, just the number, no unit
-1
